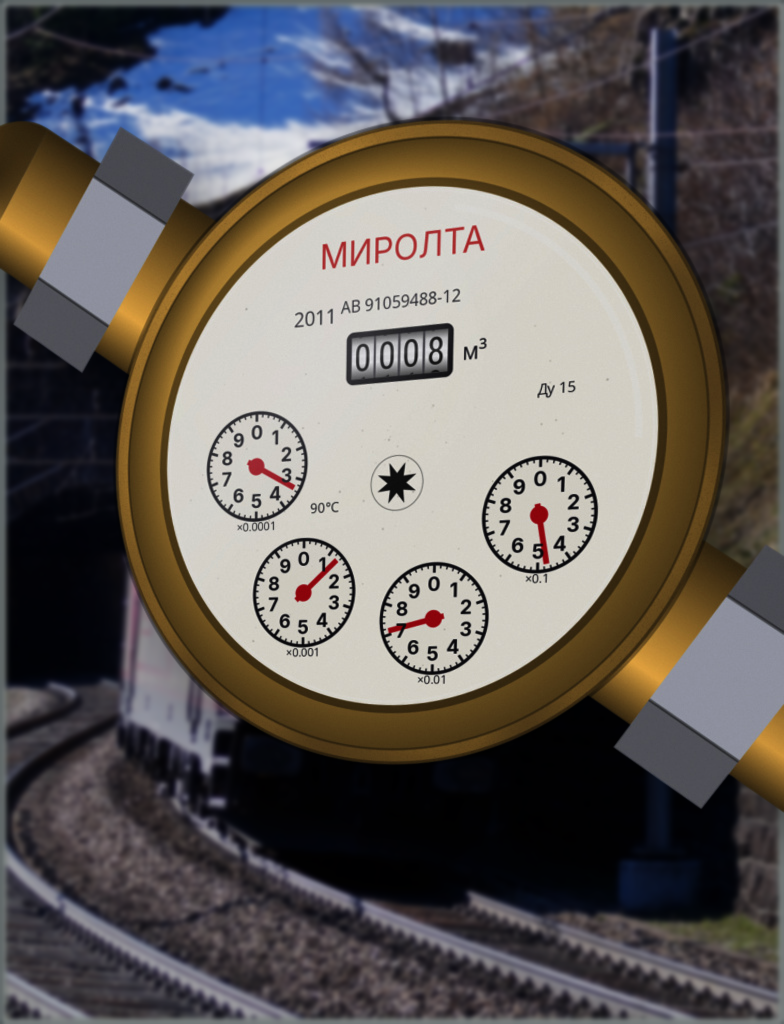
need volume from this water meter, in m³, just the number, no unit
8.4713
